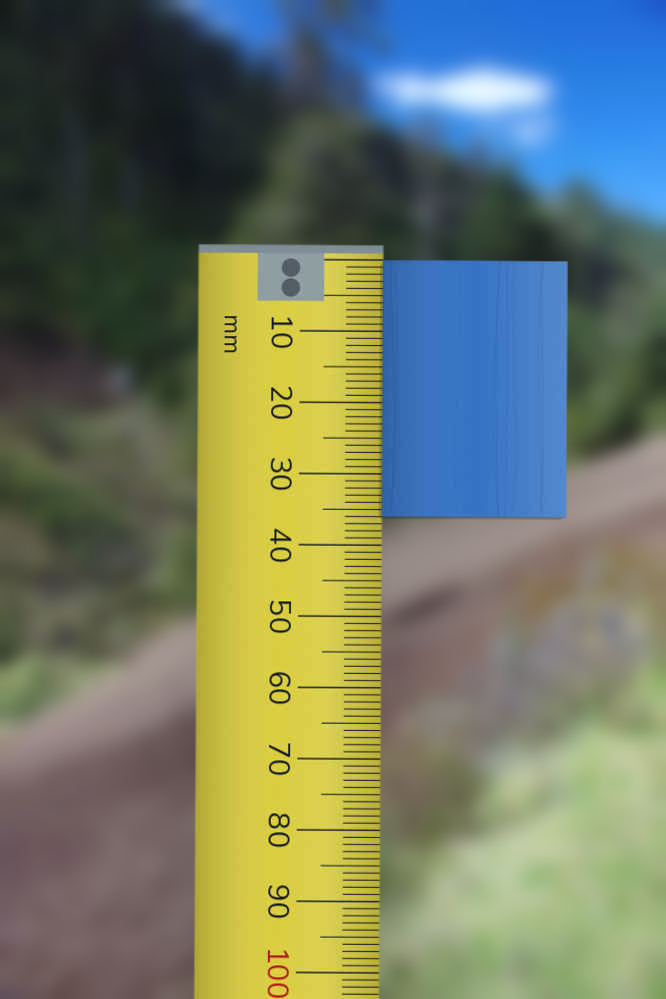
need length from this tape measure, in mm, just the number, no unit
36
